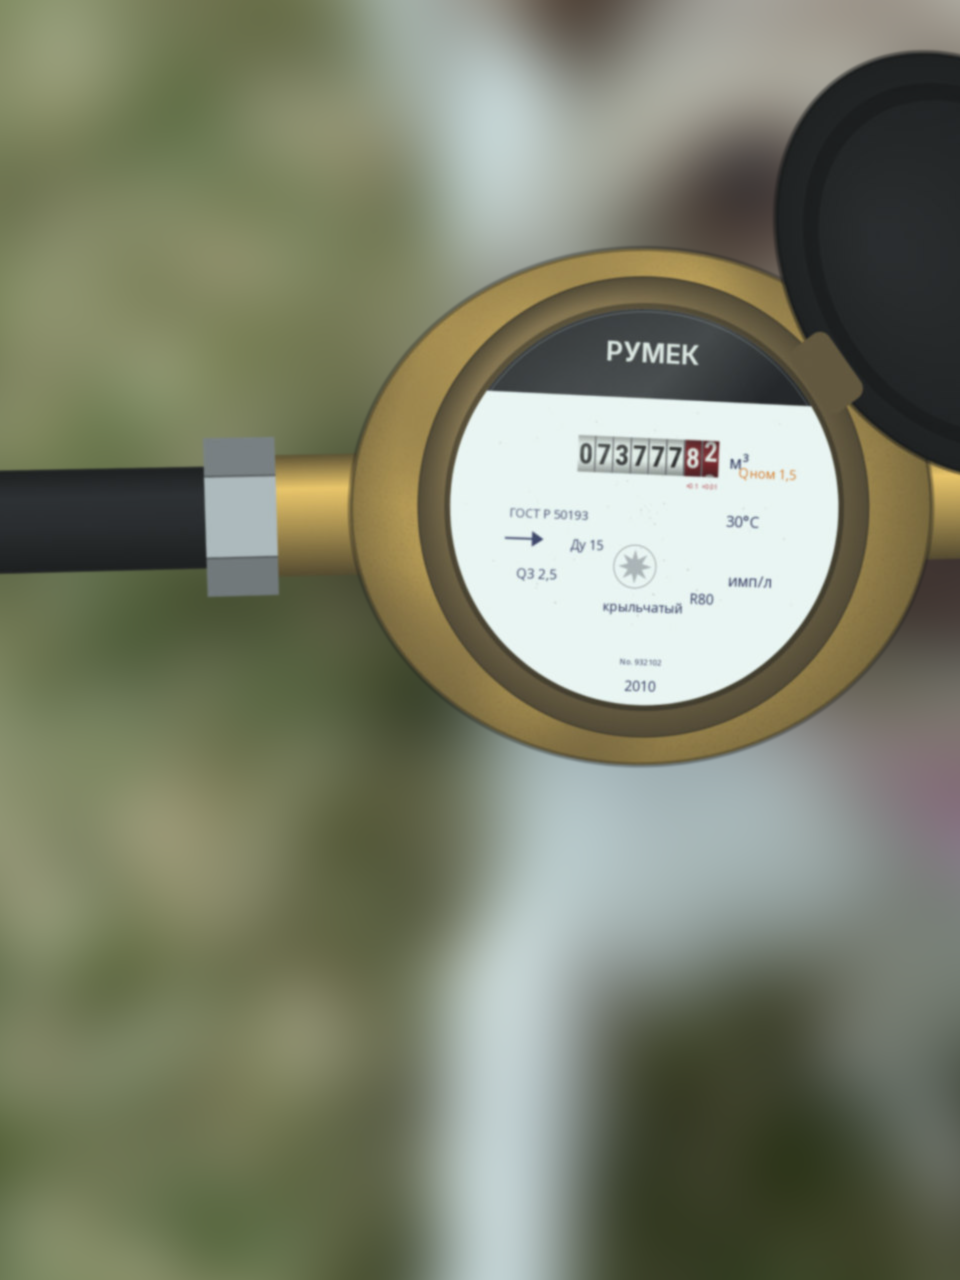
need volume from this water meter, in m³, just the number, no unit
73777.82
